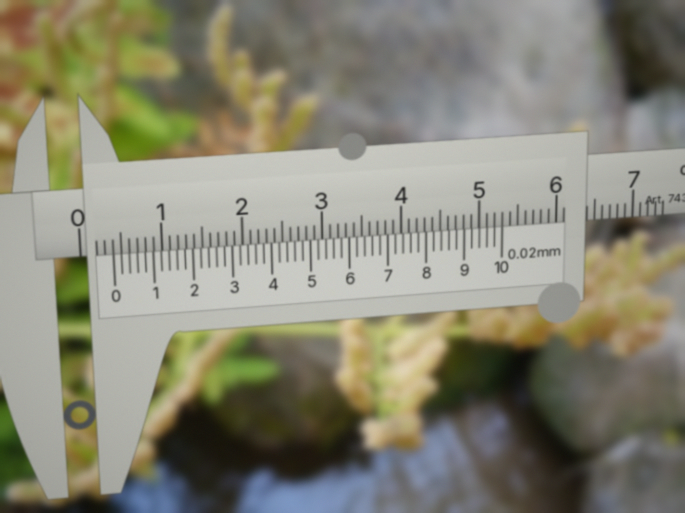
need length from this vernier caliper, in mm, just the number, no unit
4.0
